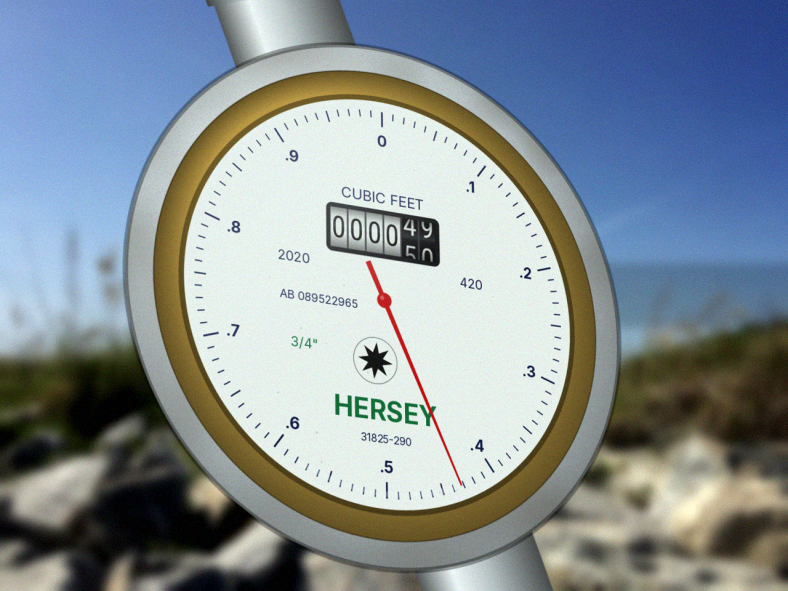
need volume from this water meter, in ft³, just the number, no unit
49.43
